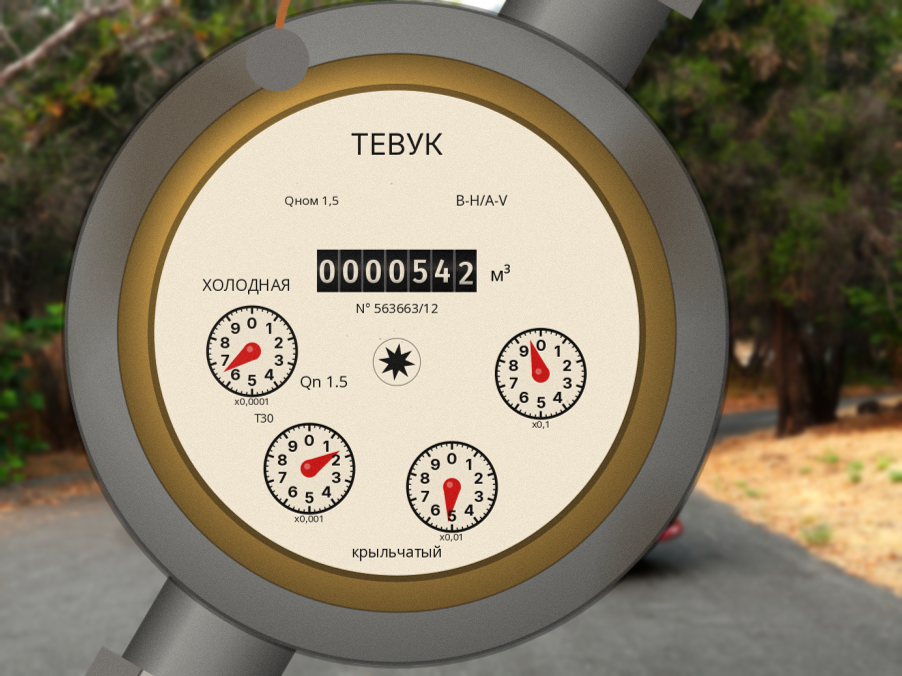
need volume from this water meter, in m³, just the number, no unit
541.9516
